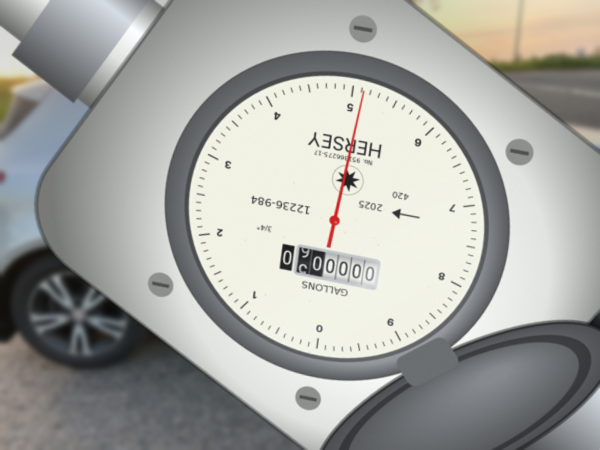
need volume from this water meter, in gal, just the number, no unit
55.1
